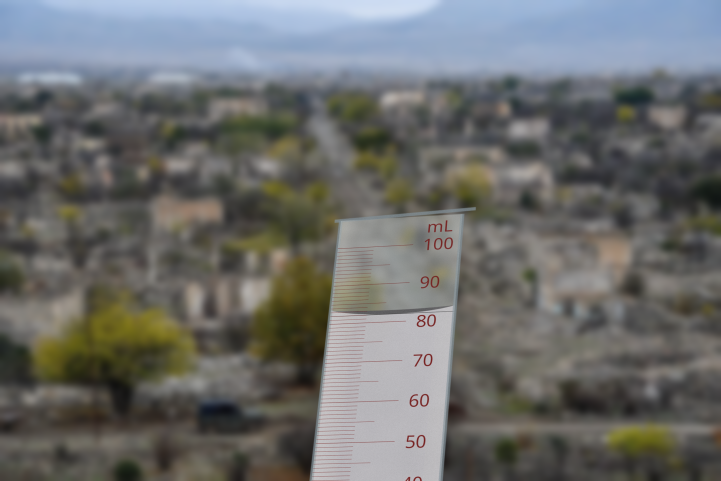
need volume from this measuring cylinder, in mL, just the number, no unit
82
